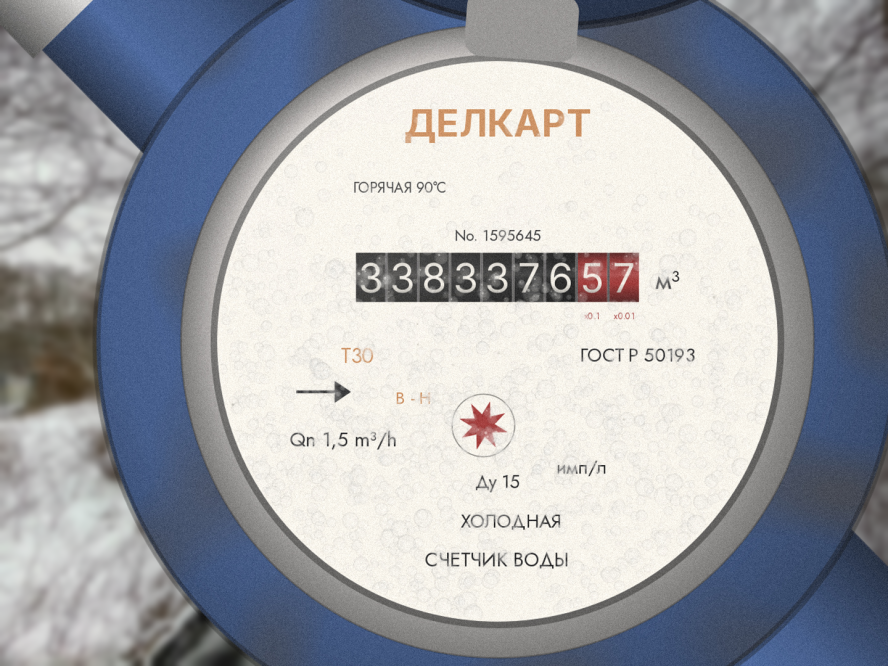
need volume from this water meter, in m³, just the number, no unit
3383376.57
